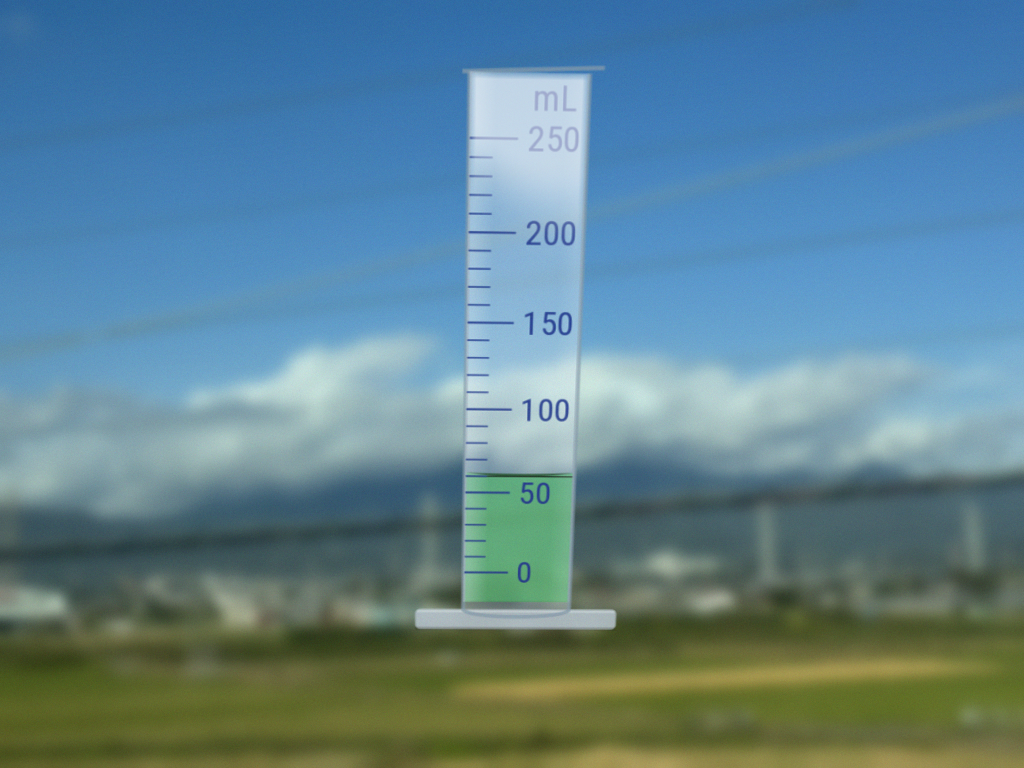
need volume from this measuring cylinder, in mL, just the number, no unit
60
